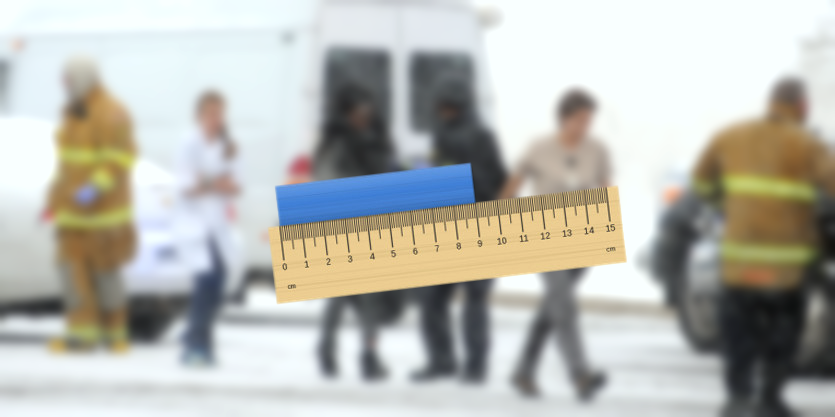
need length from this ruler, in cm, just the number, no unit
9
